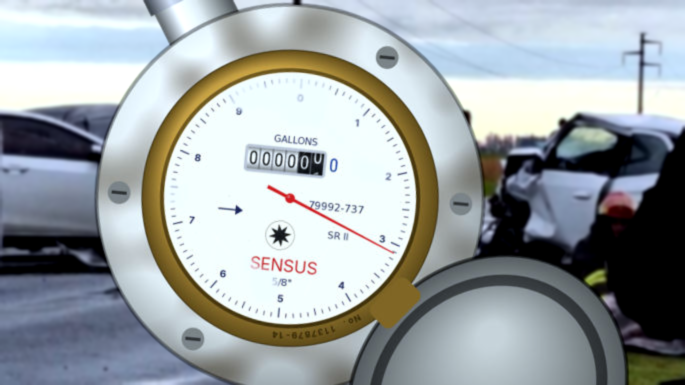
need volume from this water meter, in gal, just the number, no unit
3.1
